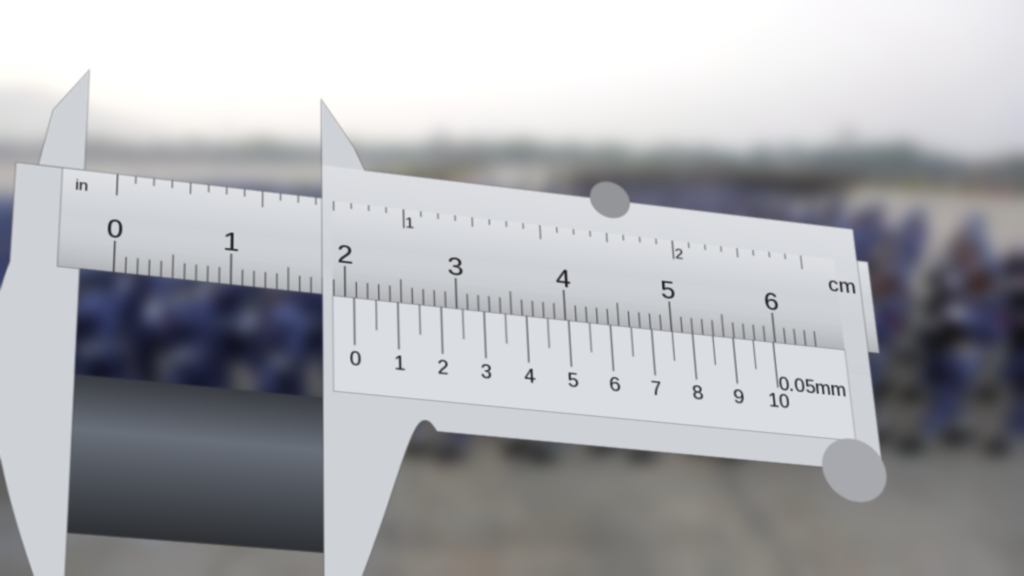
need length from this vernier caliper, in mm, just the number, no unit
20.8
